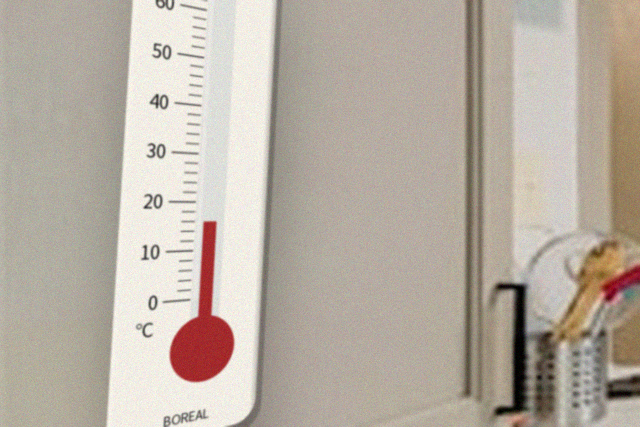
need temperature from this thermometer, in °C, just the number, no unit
16
